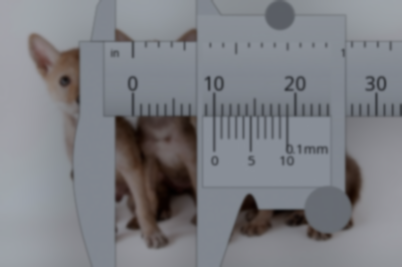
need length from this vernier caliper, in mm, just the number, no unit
10.0
